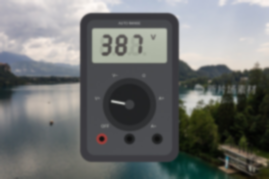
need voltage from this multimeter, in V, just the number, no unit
387
